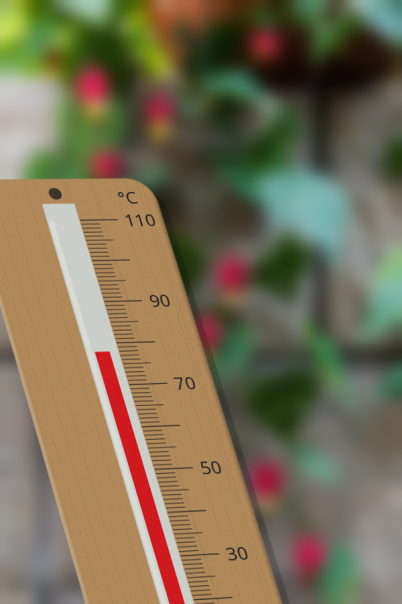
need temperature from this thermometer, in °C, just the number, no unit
78
